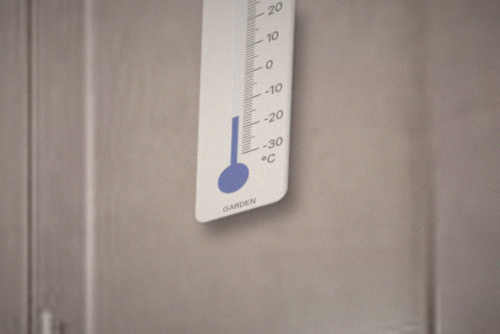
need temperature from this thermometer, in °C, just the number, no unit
-15
